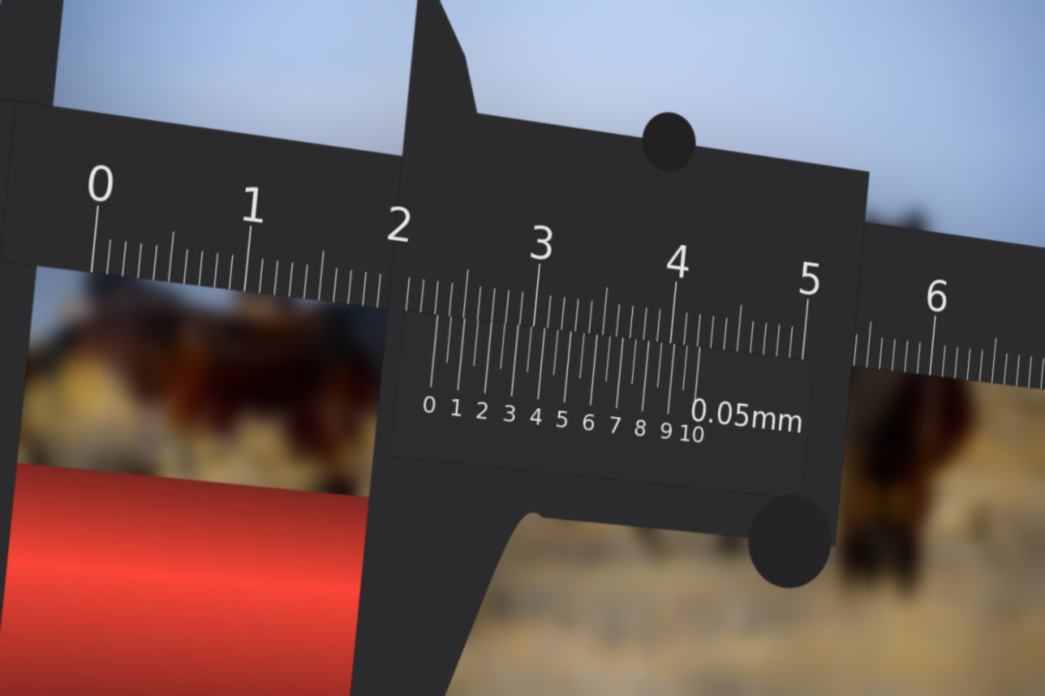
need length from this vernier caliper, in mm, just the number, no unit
23.2
